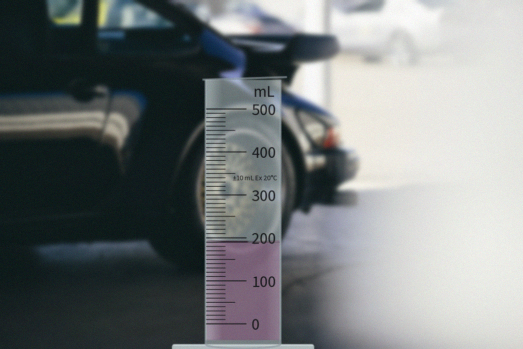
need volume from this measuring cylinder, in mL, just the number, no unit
190
